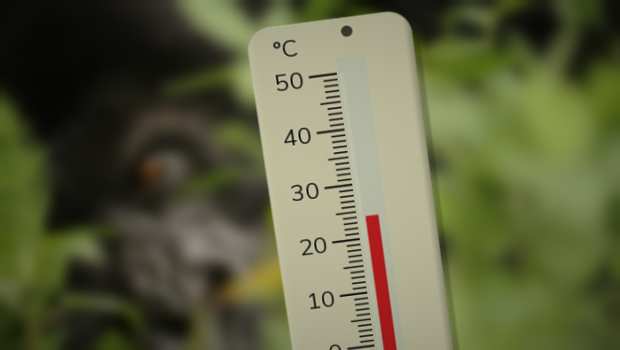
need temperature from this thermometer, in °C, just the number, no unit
24
